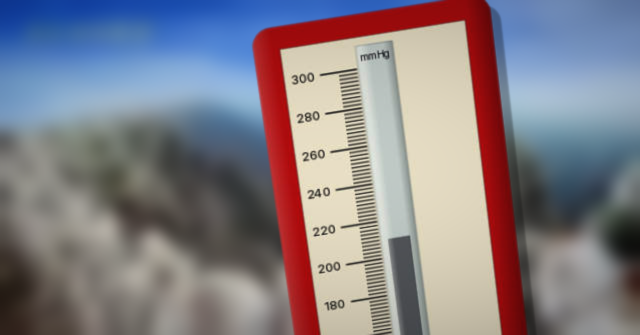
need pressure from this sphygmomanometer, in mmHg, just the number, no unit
210
